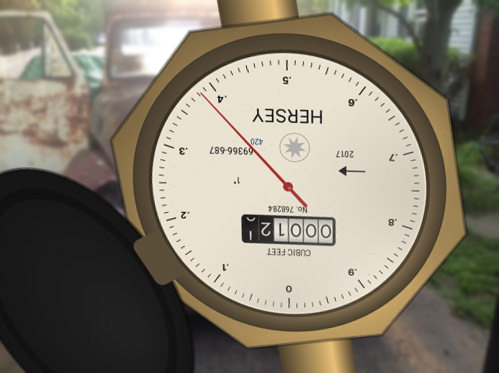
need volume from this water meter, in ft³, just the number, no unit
121.38
